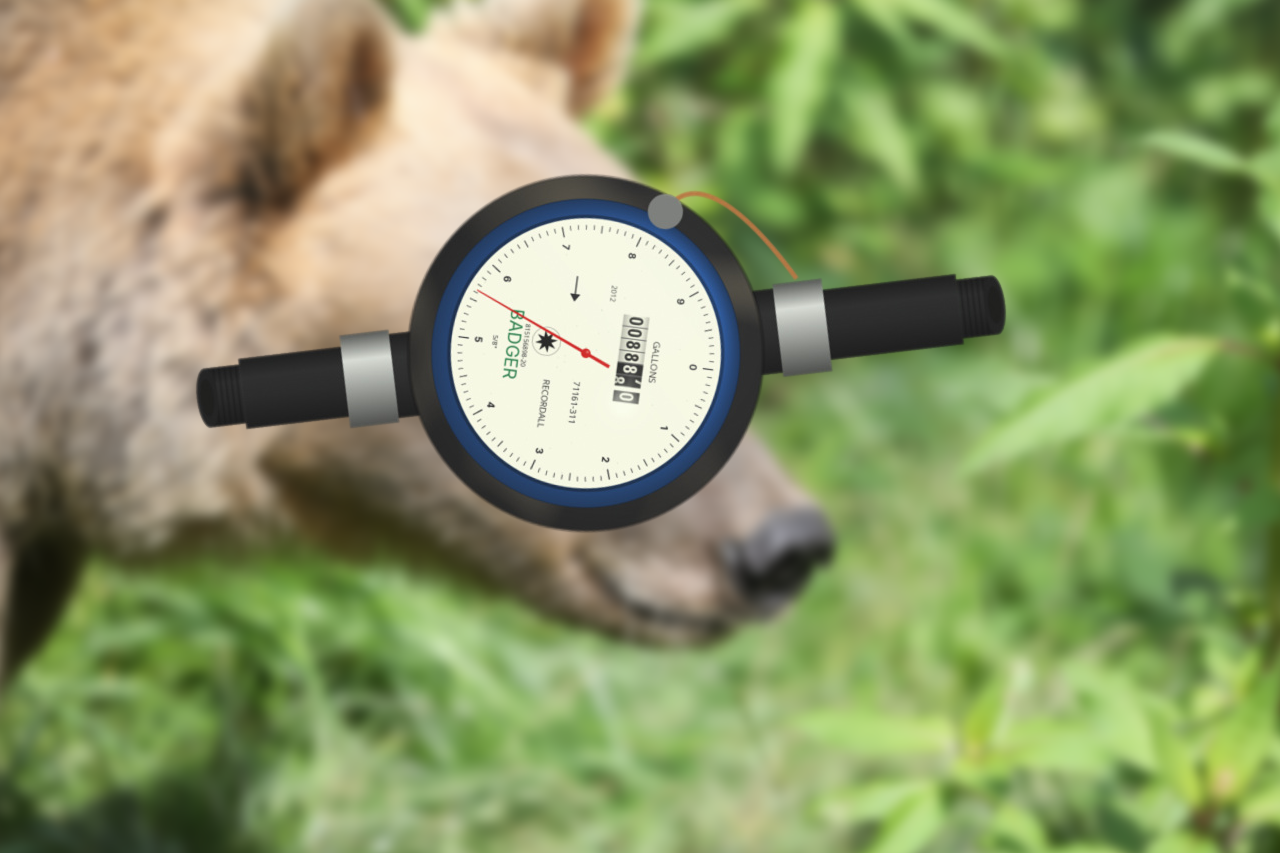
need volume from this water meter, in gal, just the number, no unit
88875.6
